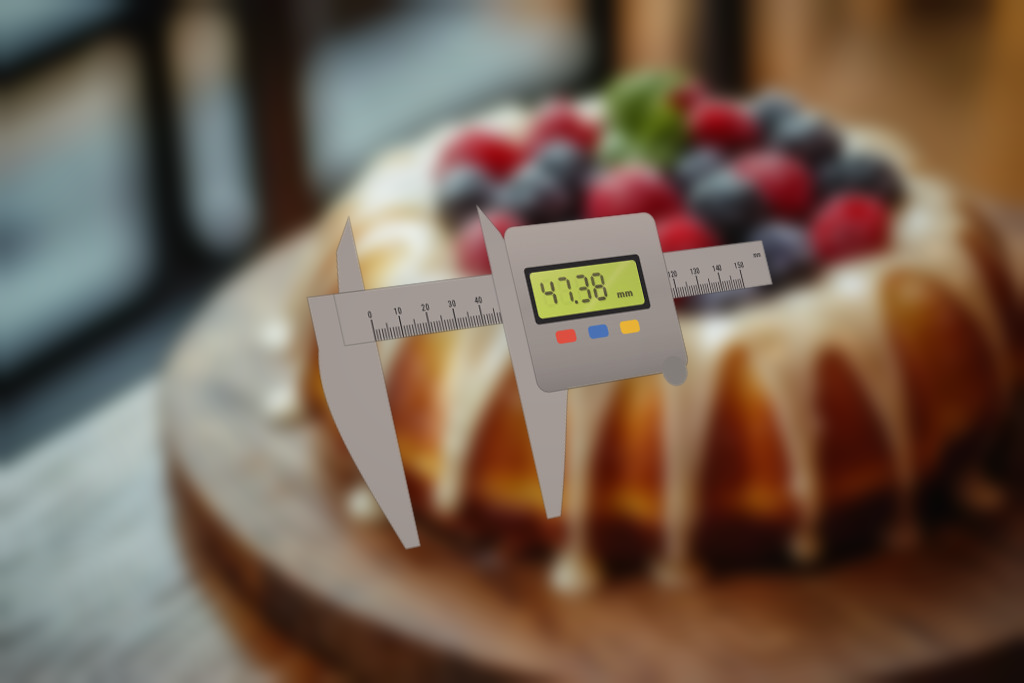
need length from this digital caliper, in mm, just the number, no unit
47.38
